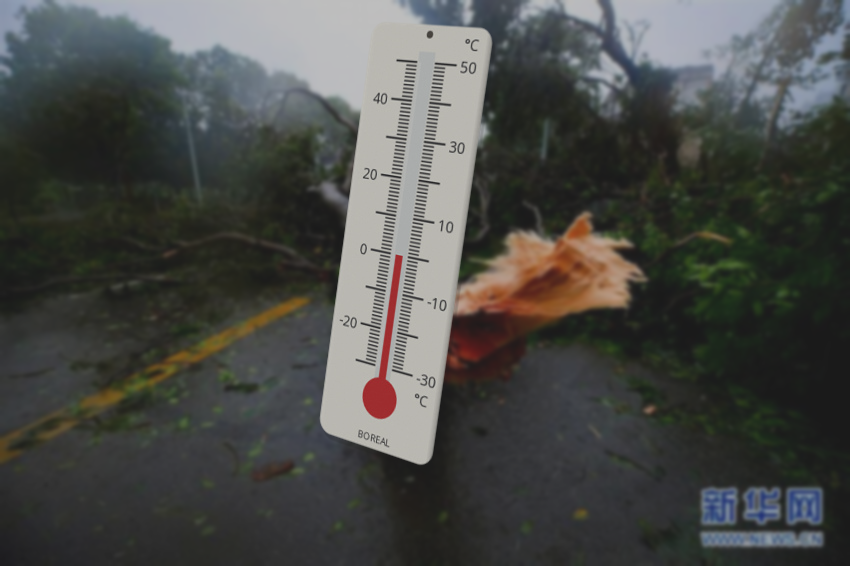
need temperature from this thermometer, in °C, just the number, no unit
0
